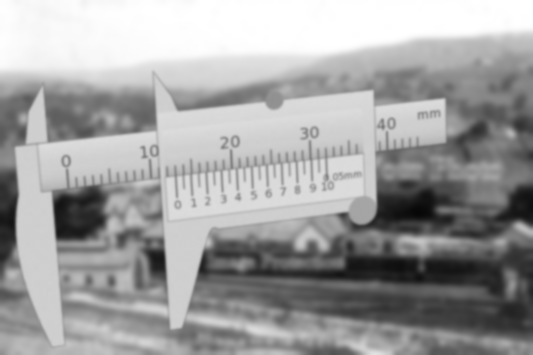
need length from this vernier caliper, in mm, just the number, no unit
13.0
